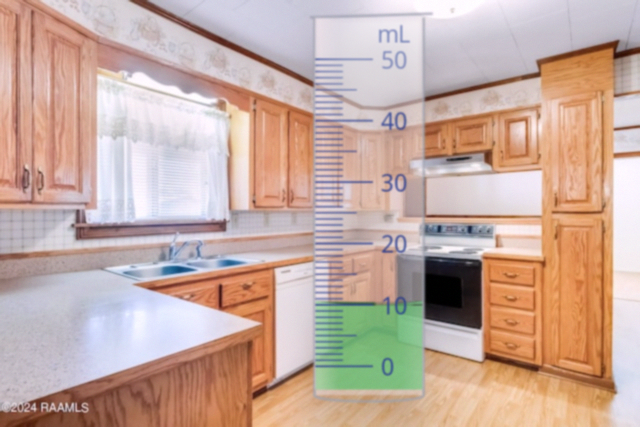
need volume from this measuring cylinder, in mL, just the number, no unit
10
